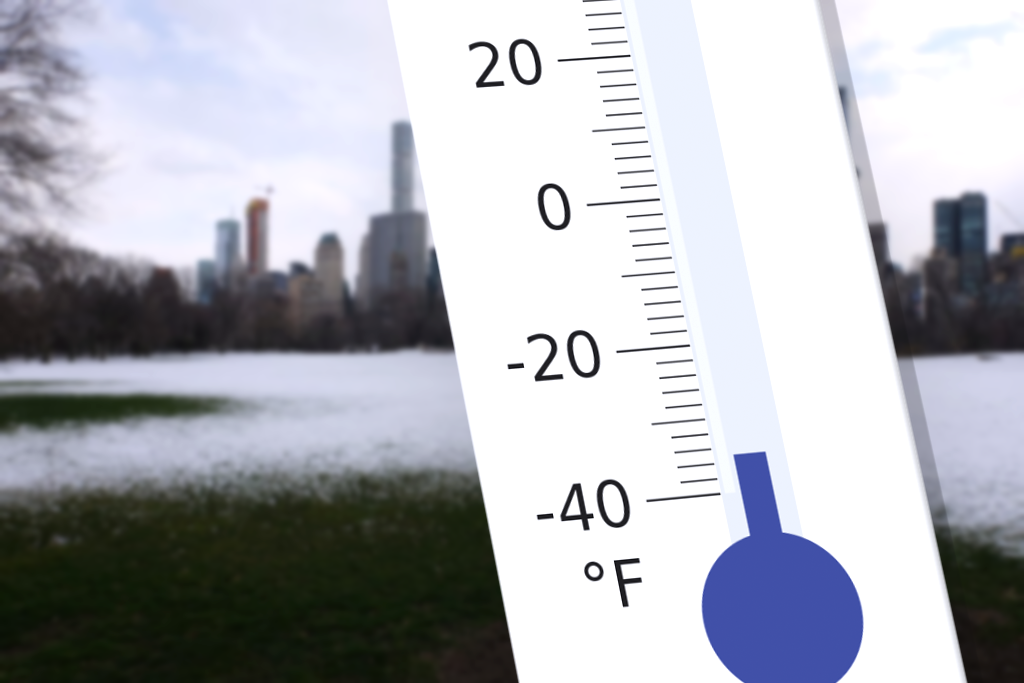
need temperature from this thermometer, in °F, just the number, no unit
-35
